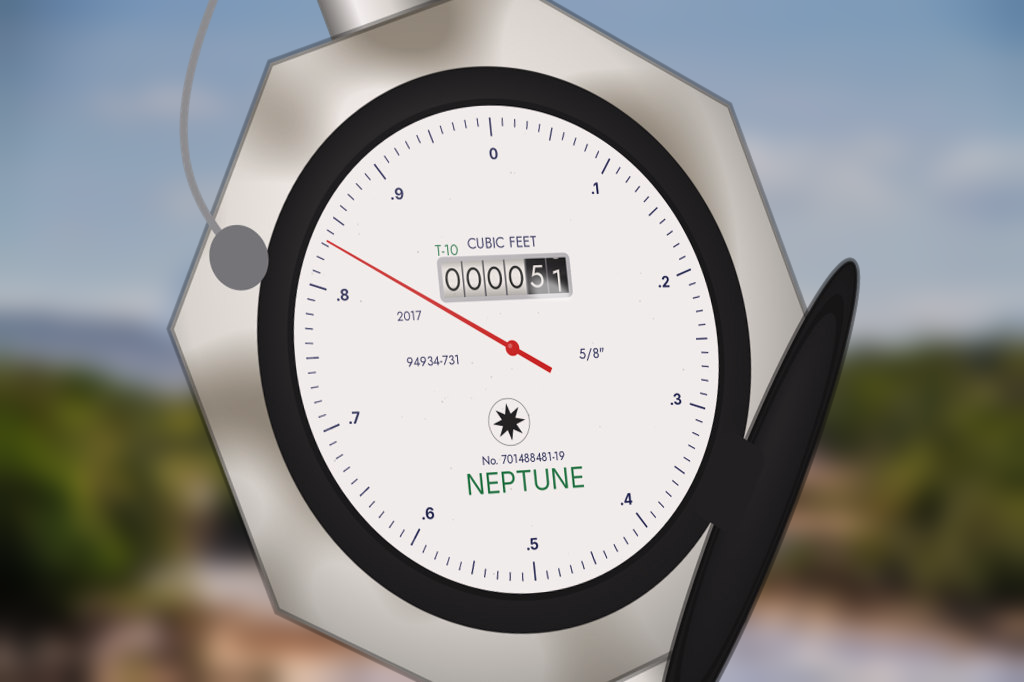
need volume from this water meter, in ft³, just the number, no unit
50.83
